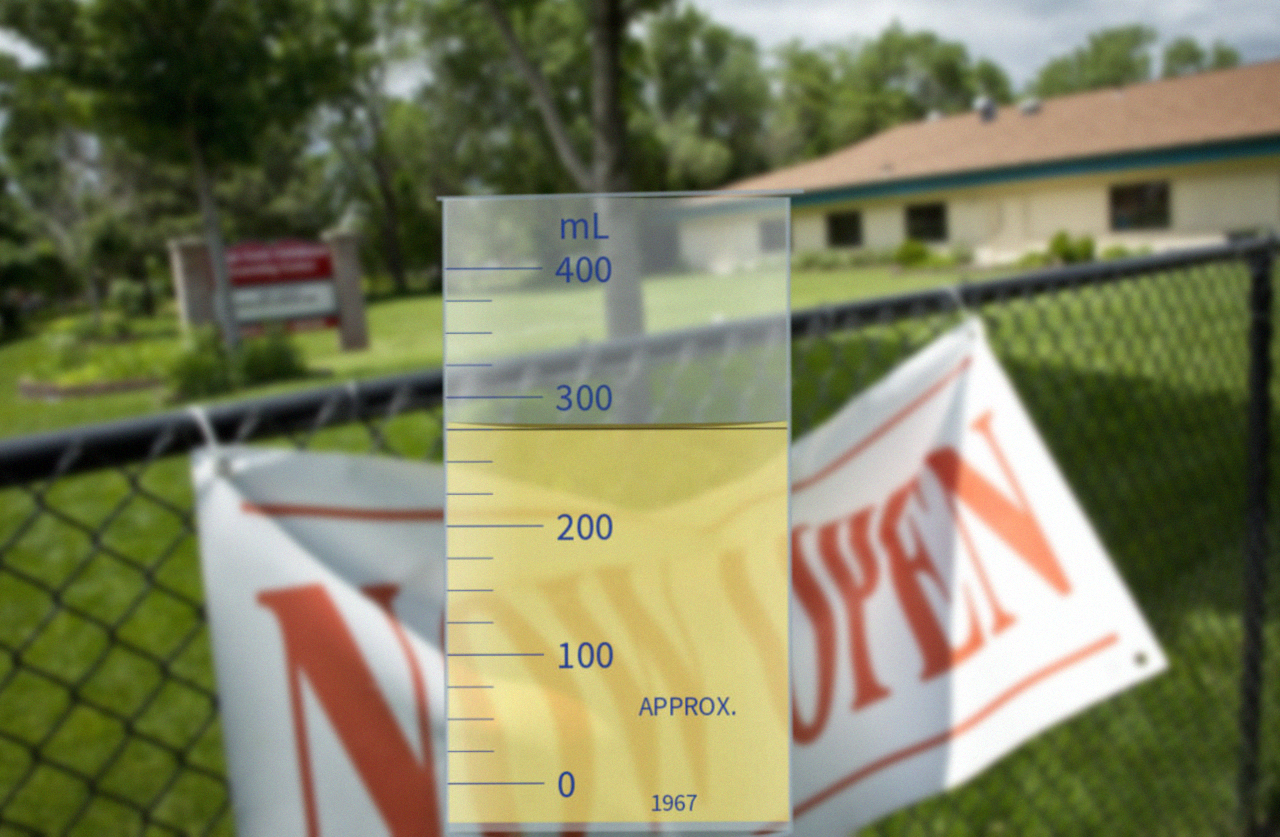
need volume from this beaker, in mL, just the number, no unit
275
